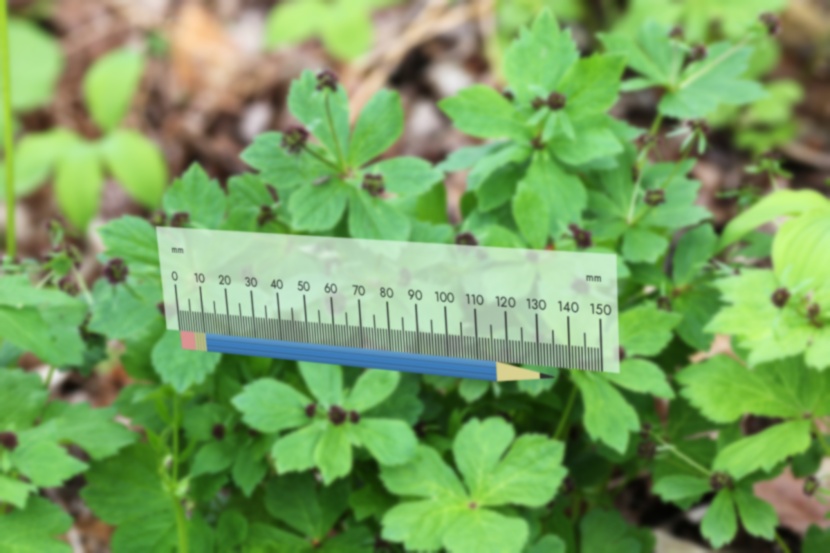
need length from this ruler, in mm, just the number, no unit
135
